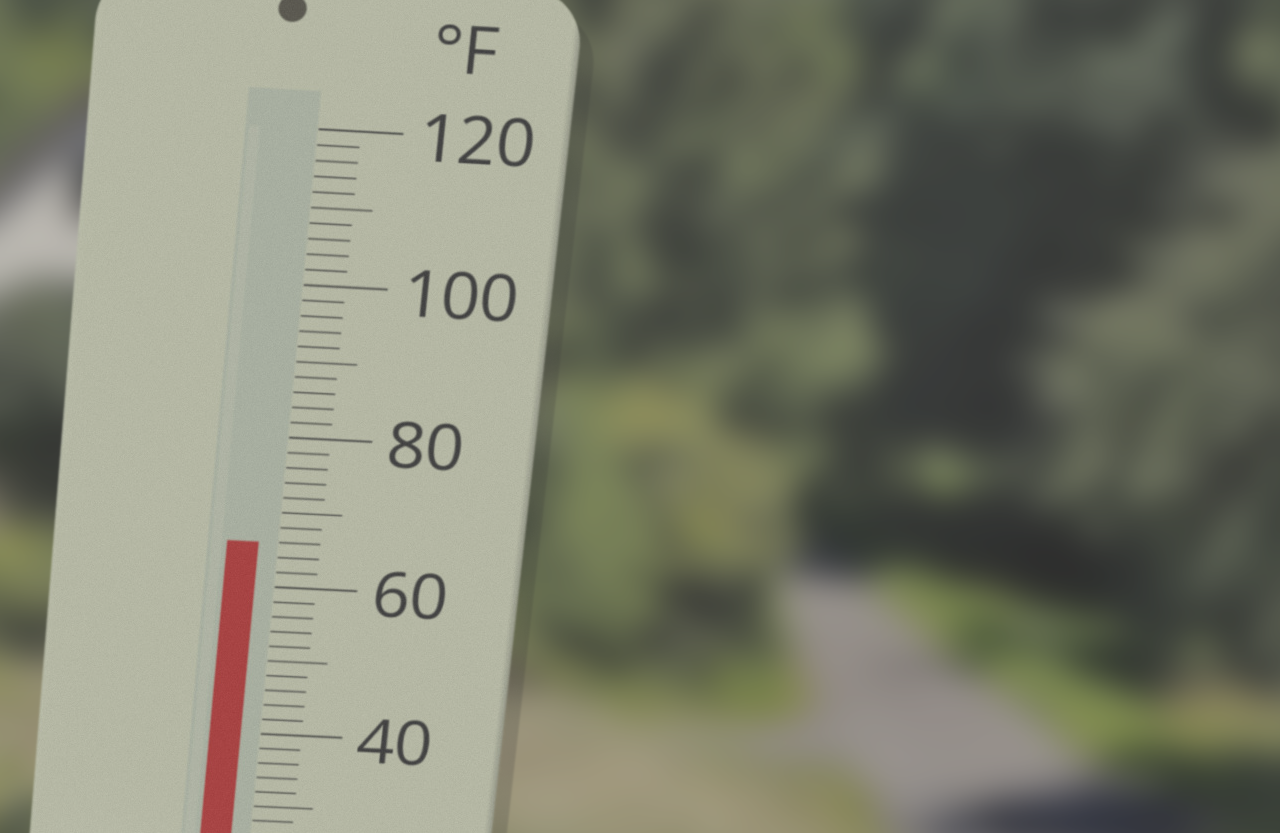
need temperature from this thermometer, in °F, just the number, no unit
66
